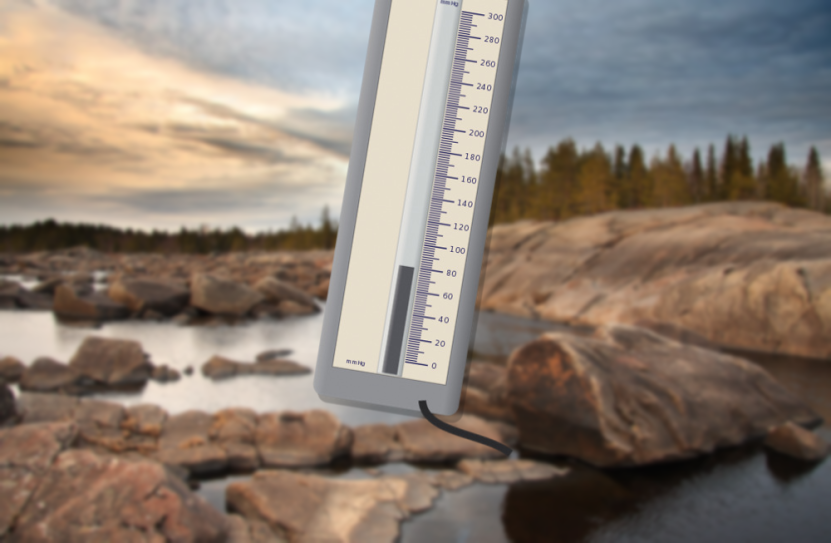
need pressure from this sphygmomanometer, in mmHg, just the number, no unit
80
